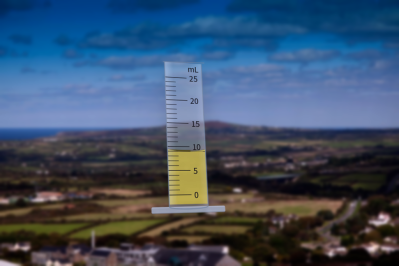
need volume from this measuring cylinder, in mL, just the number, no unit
9
